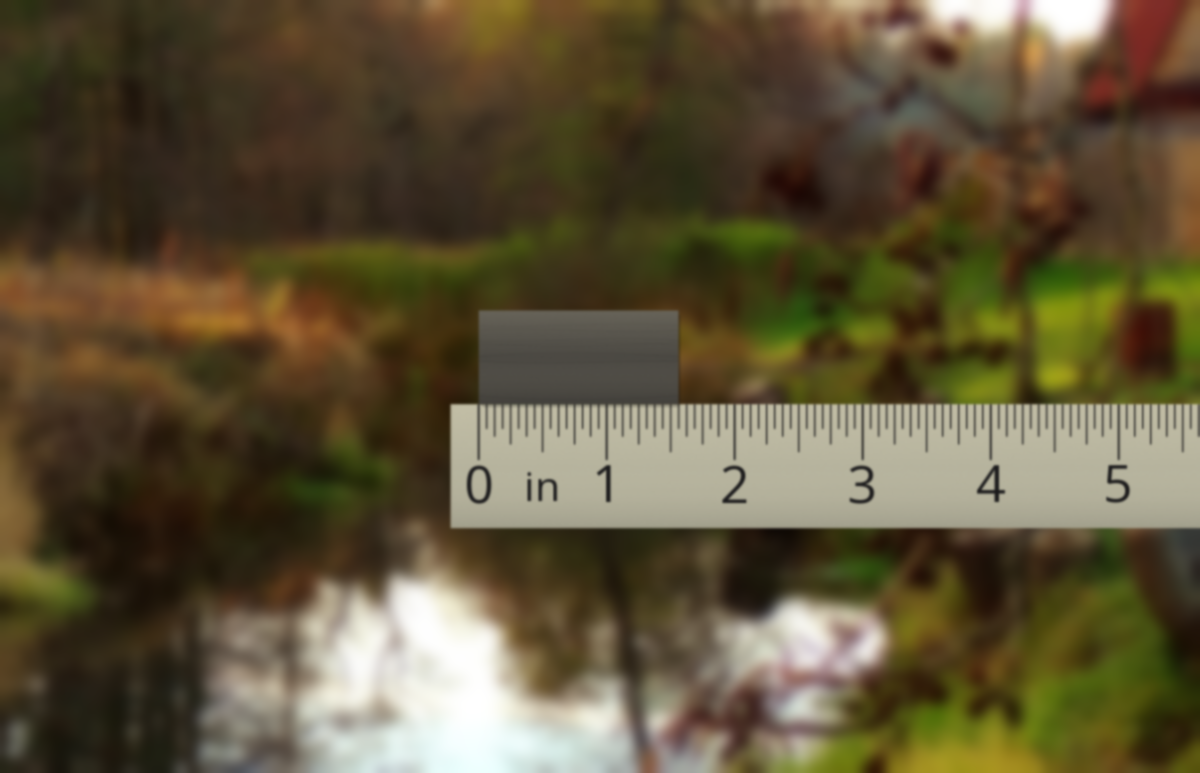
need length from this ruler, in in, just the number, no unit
1.5625
